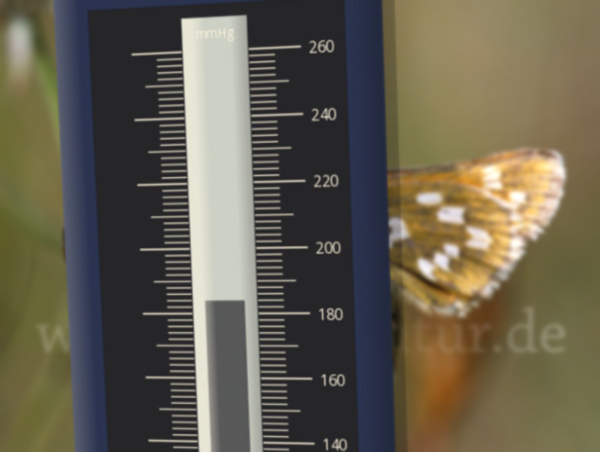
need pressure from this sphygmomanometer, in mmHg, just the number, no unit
184
